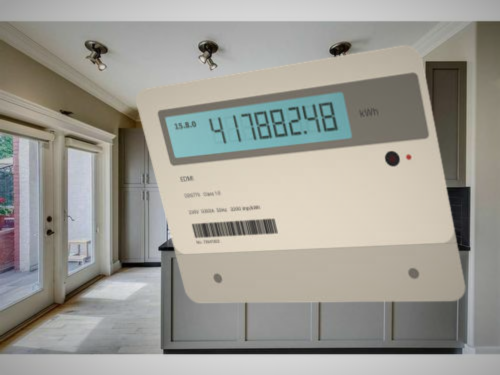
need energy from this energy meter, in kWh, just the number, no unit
417882.48
